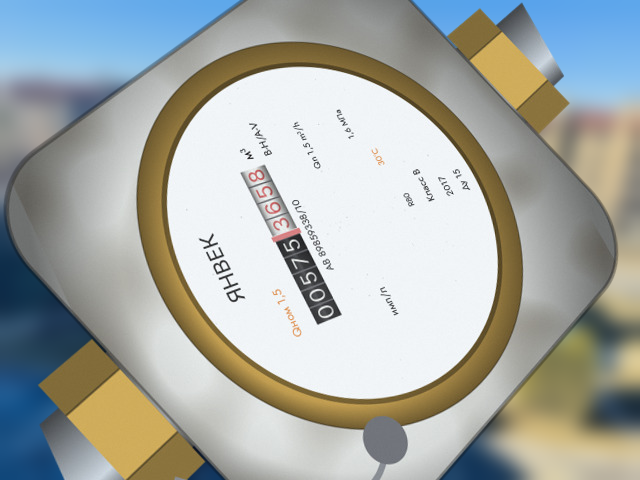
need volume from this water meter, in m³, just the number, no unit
575.3658
